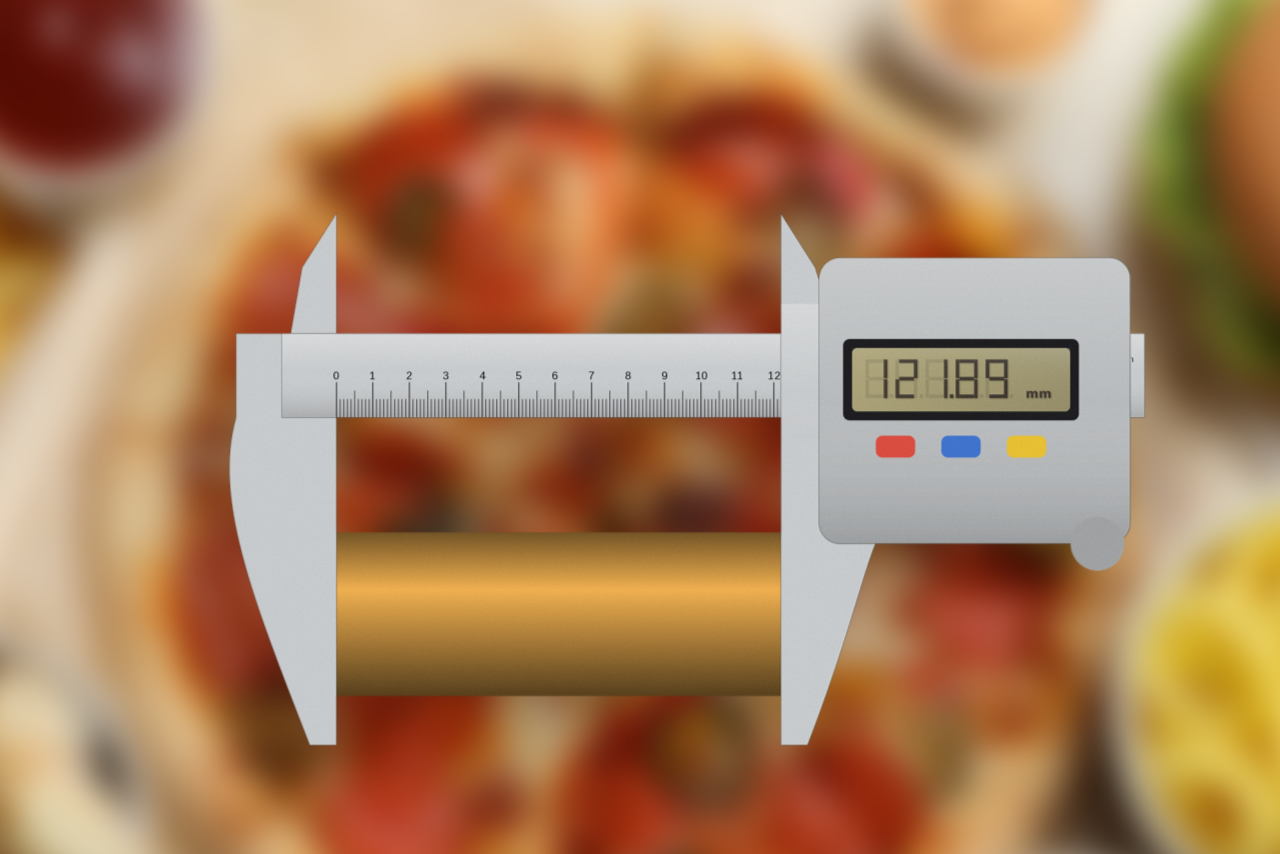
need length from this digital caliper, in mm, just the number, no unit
121.89
